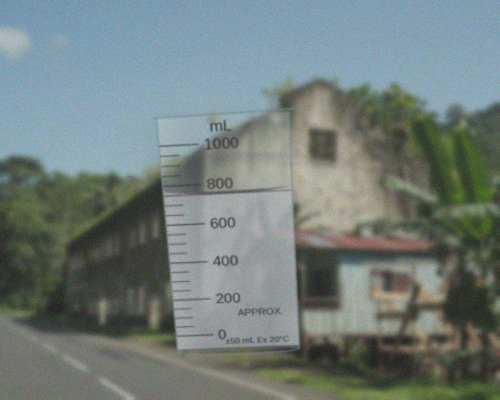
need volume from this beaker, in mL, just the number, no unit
750
